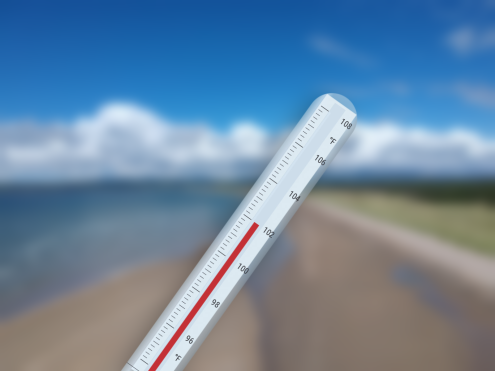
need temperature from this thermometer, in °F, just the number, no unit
102
